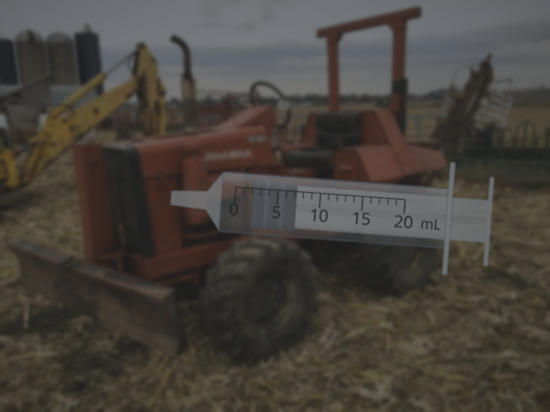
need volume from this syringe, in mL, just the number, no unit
2
